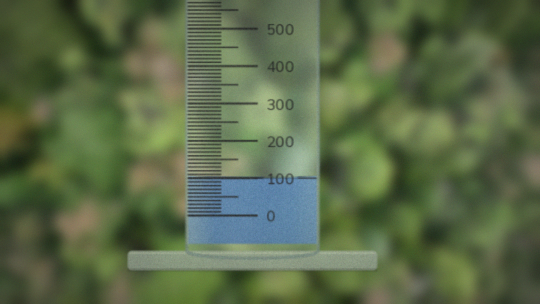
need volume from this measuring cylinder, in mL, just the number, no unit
100
